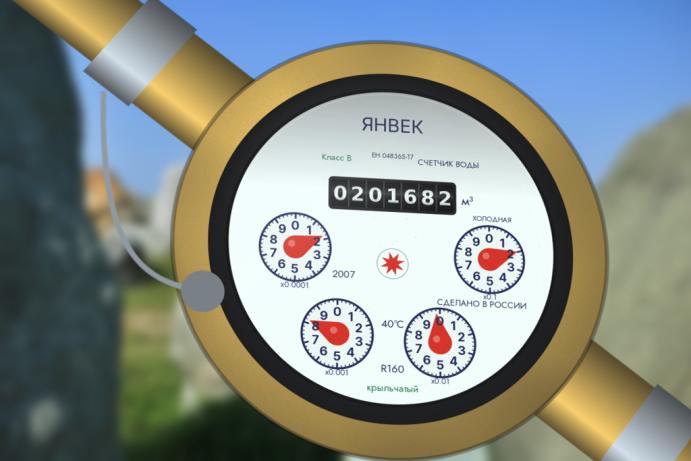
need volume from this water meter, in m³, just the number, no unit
201682.1981
